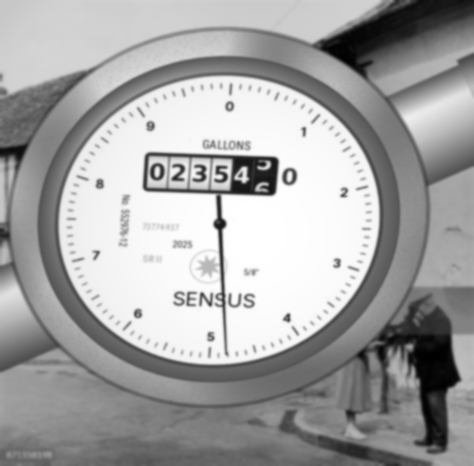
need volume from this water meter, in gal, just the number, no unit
235454.8
